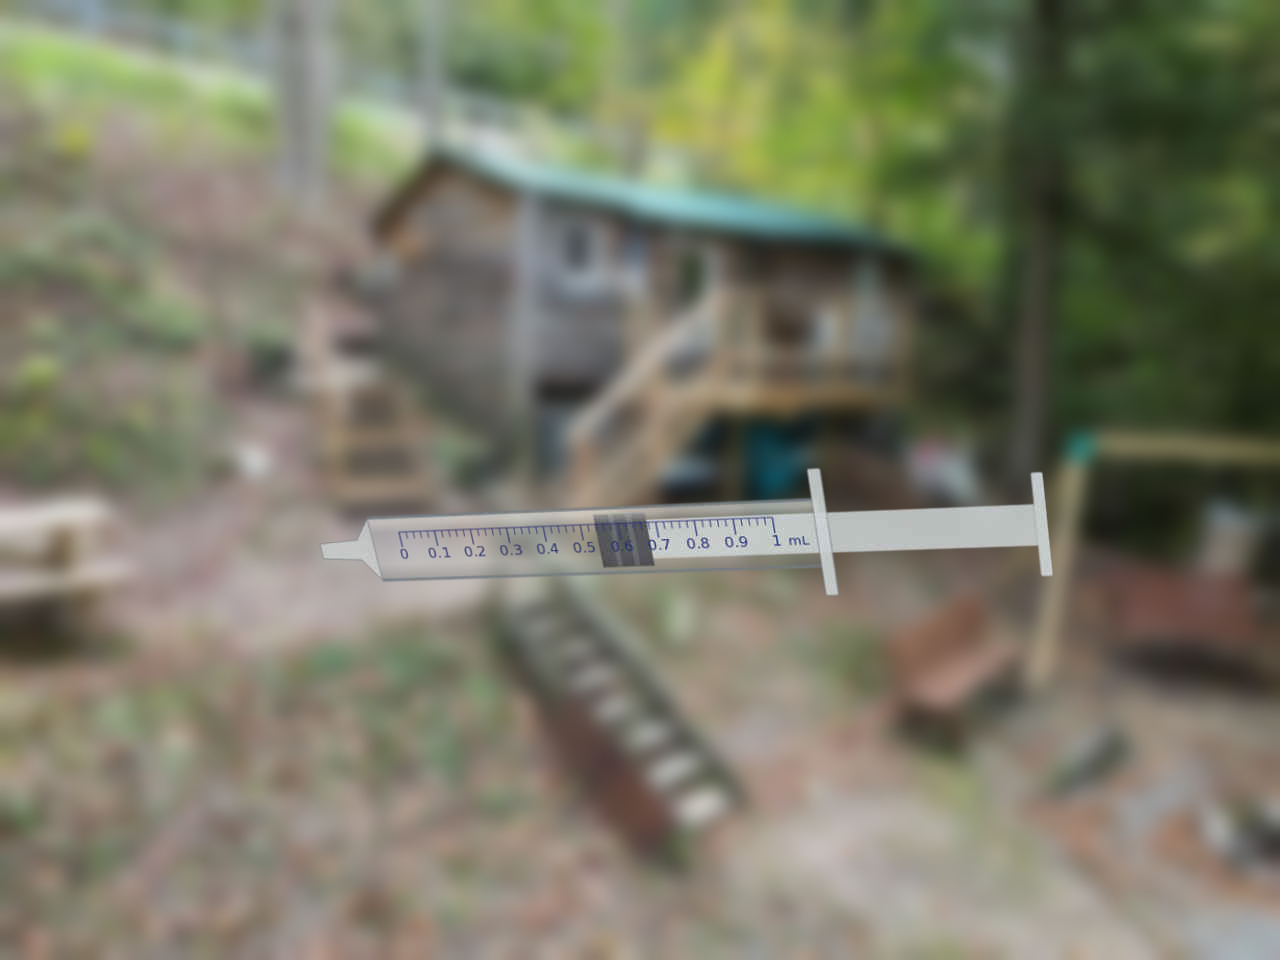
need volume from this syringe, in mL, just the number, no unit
0.54
